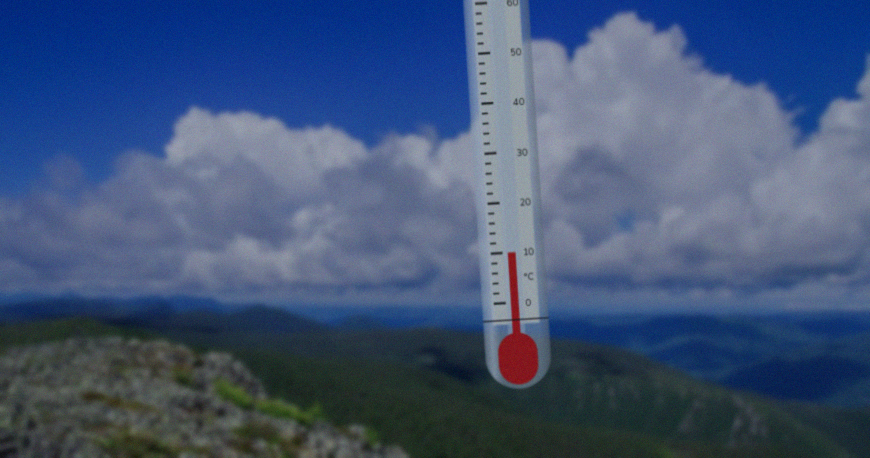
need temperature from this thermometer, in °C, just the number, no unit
10
